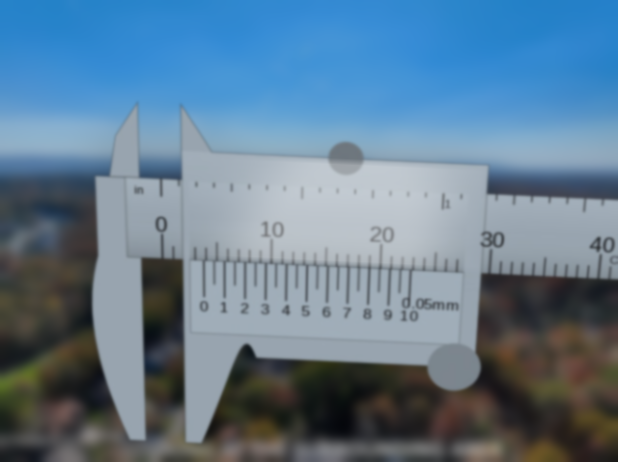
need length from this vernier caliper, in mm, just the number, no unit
3.8
